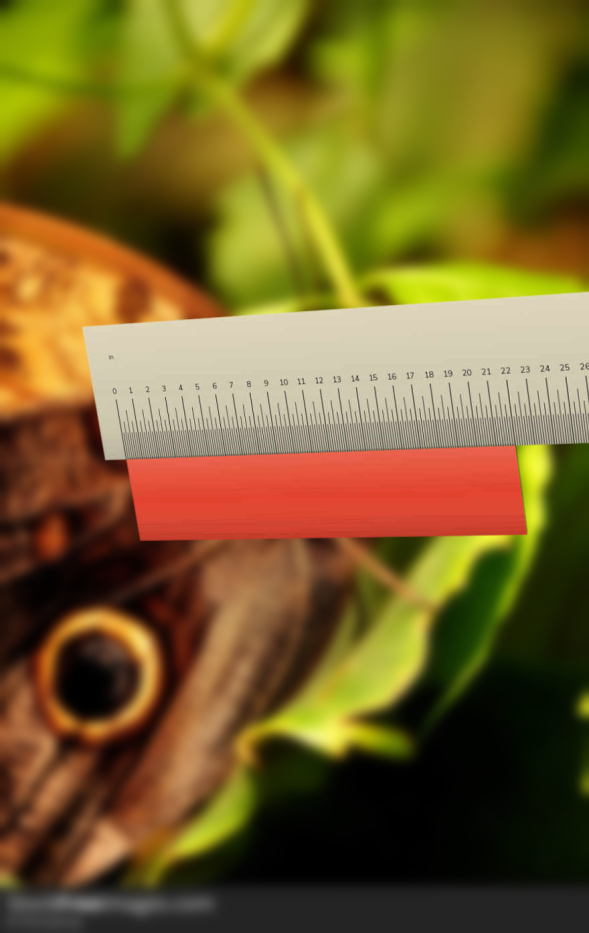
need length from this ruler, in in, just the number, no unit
22
